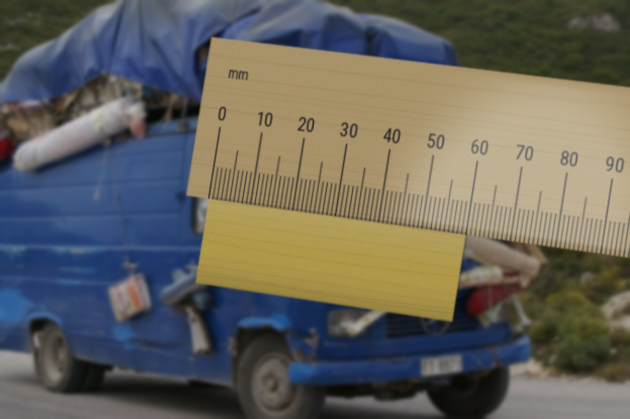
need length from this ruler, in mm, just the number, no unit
60
